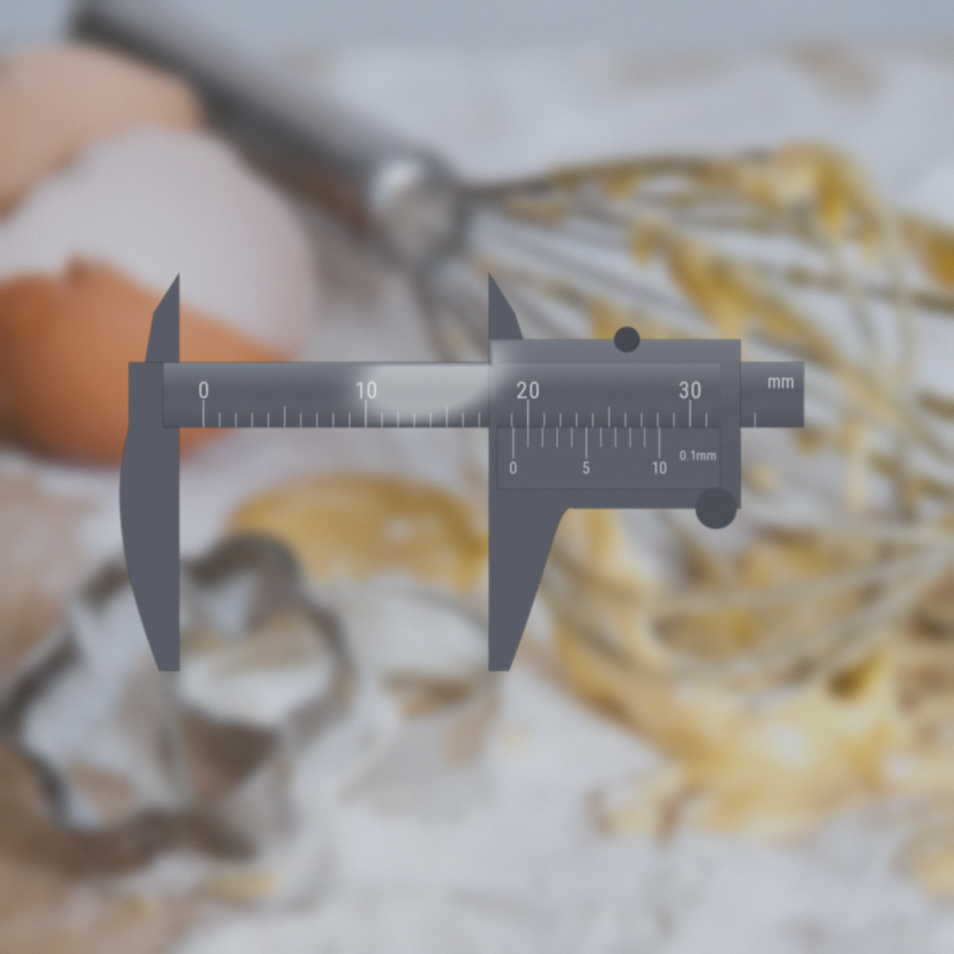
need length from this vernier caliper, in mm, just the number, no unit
19.1
